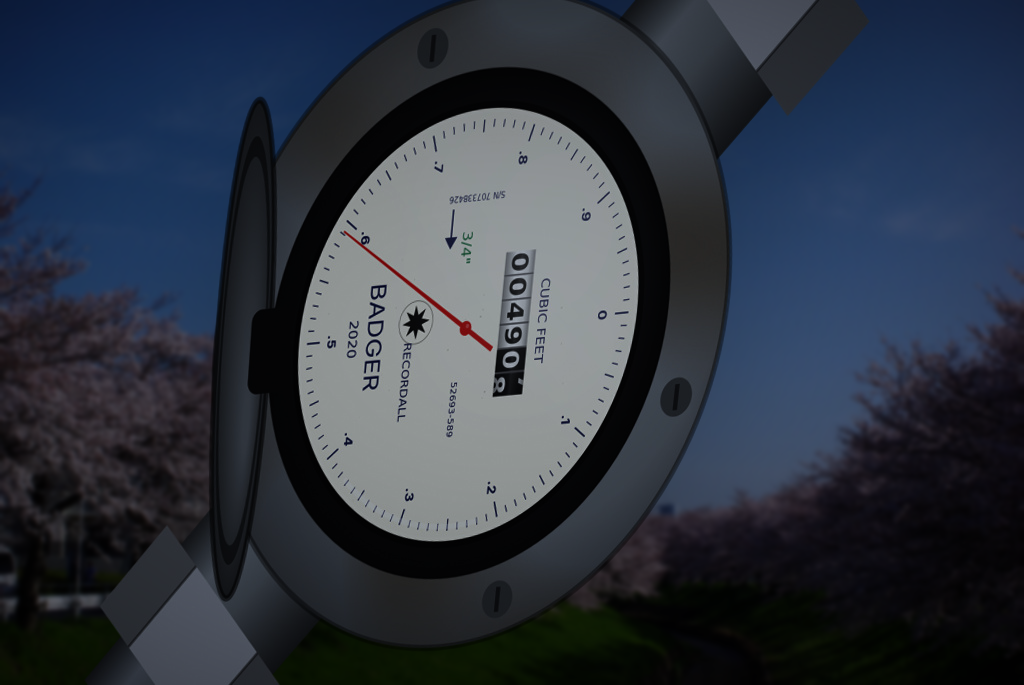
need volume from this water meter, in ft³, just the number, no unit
4907.59
